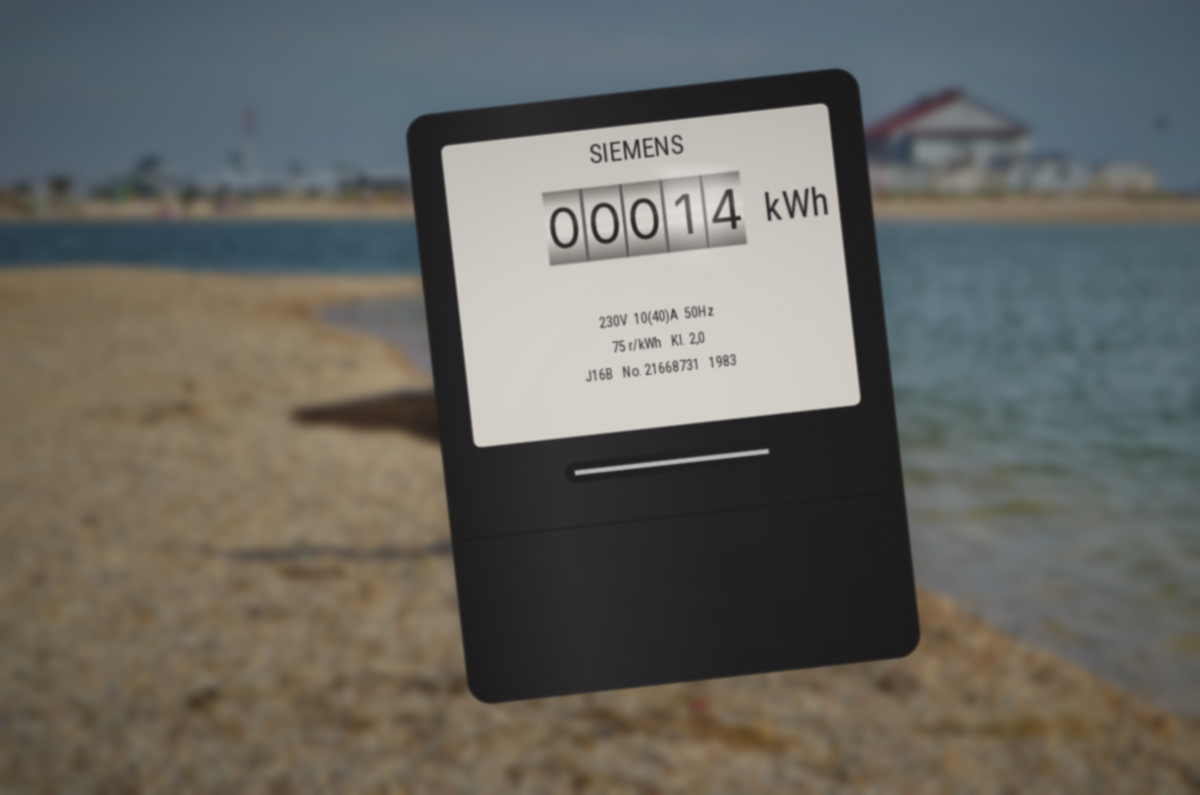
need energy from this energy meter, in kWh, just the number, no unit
14
